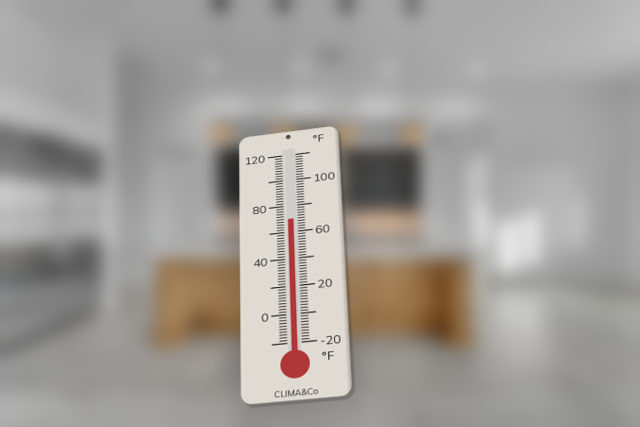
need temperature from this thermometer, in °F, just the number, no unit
70
